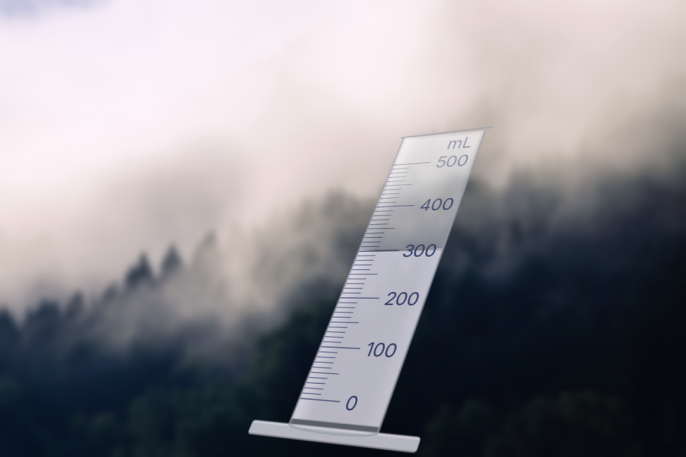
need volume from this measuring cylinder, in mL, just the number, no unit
300
